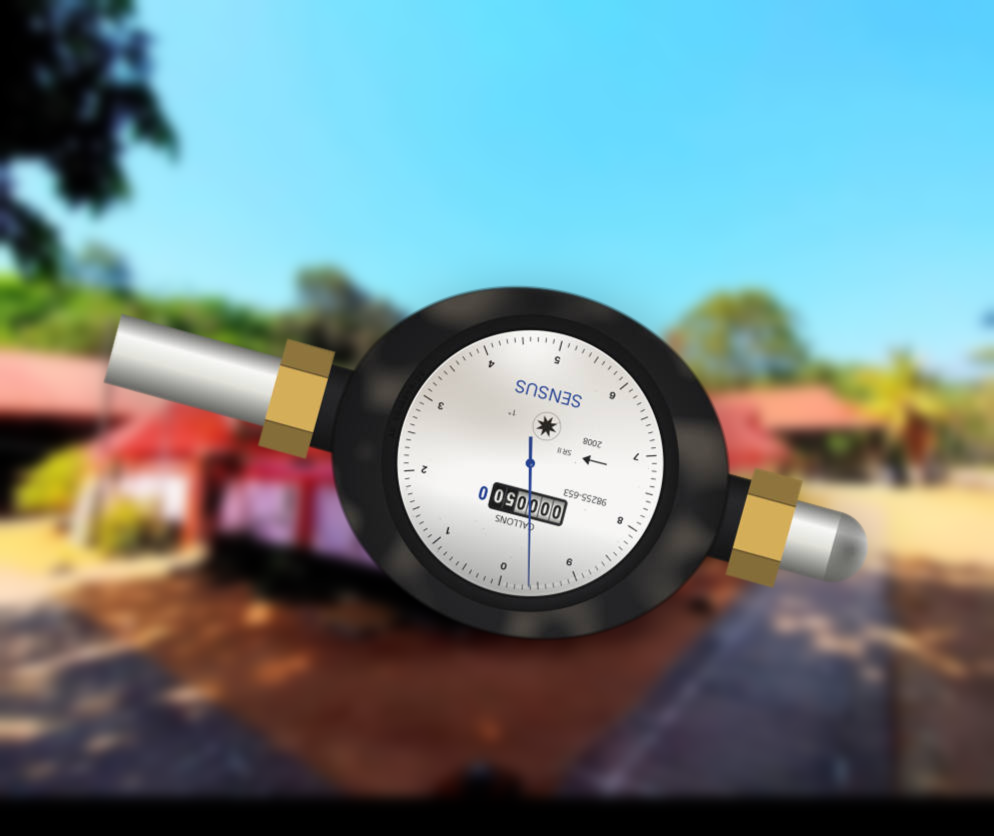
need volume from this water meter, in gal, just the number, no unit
499.6
